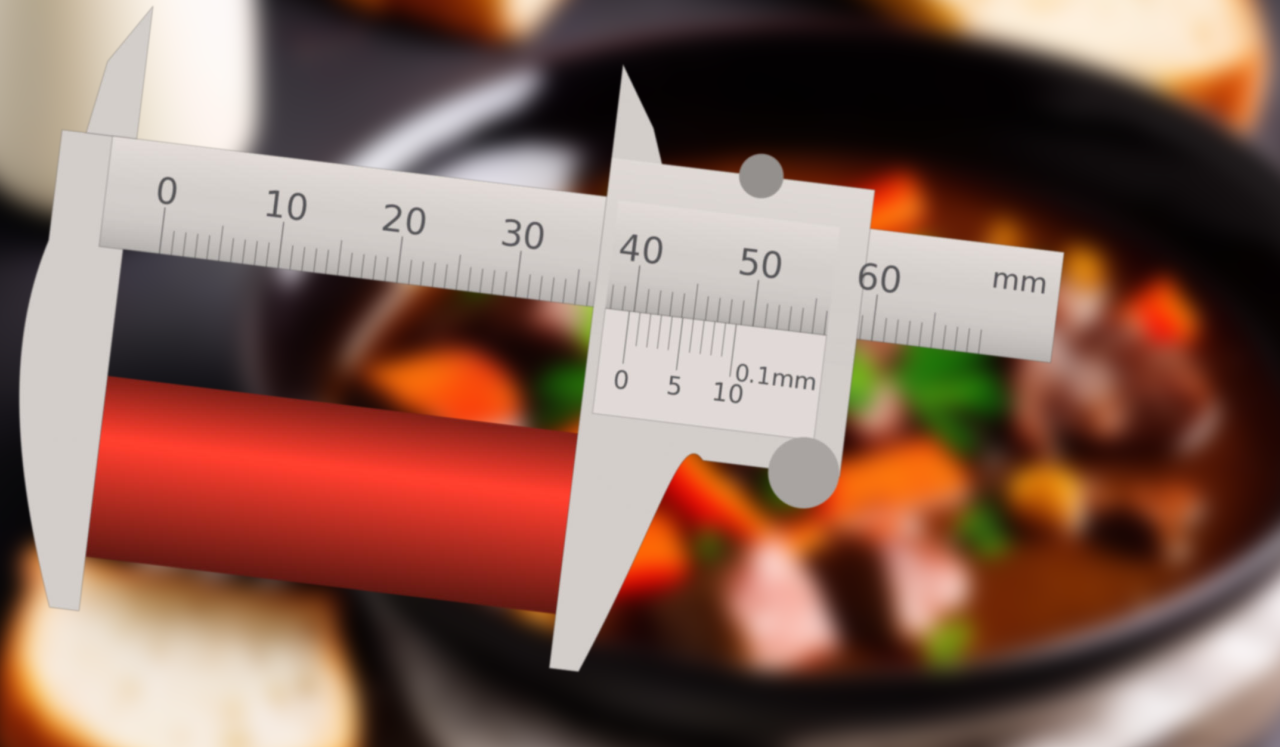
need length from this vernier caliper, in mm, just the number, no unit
39.6
